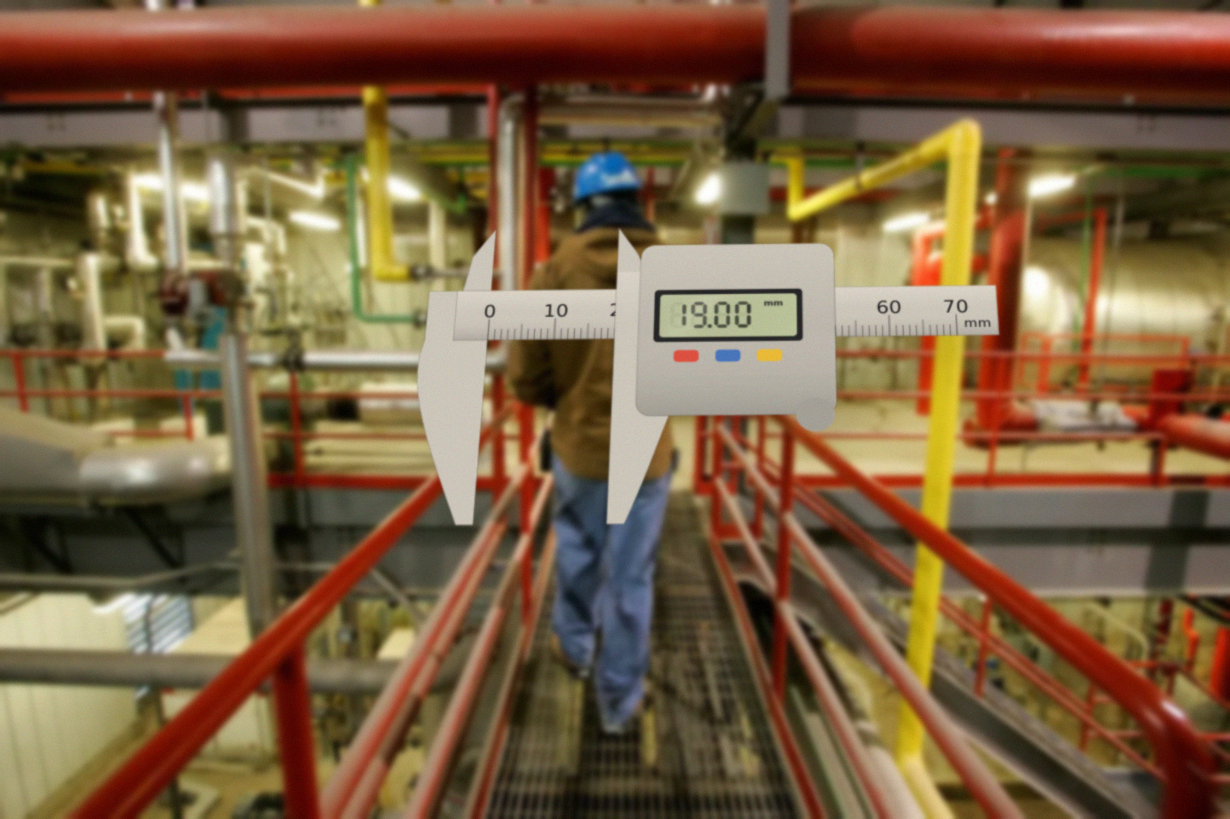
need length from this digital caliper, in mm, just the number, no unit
19.00
